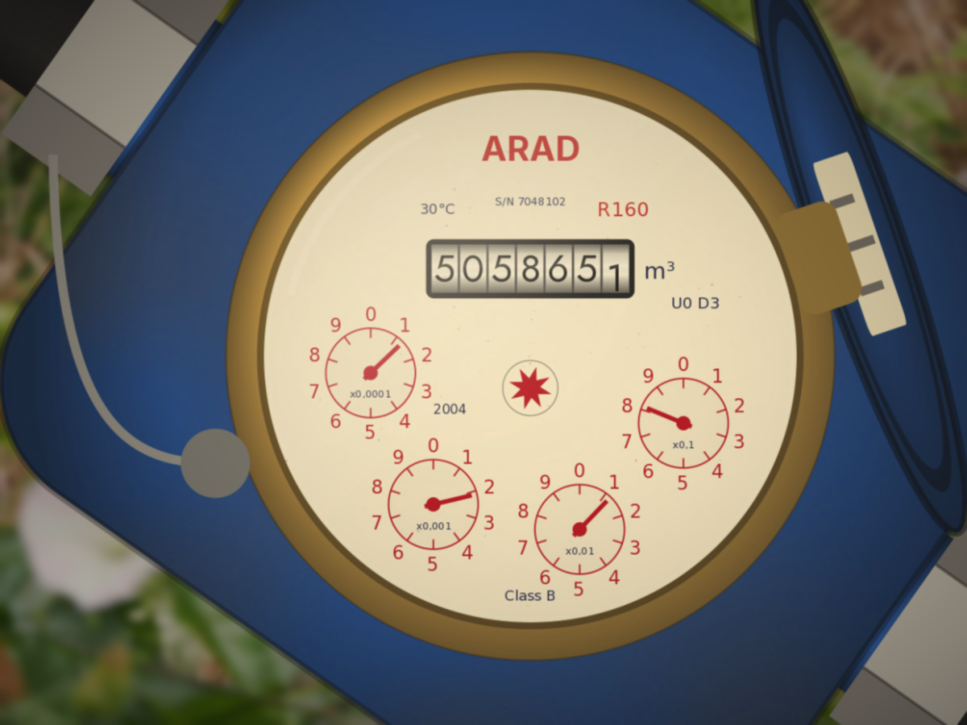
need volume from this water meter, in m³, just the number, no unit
5058650.8121
